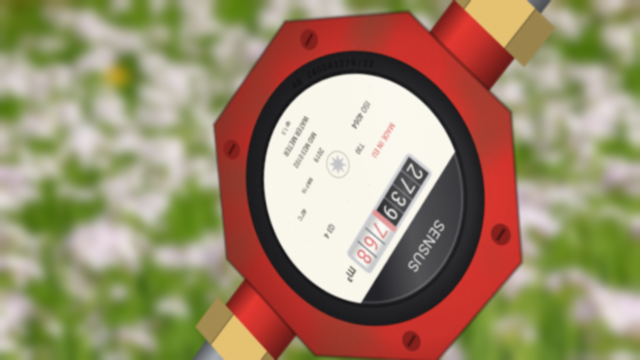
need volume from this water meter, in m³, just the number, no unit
2739.768
